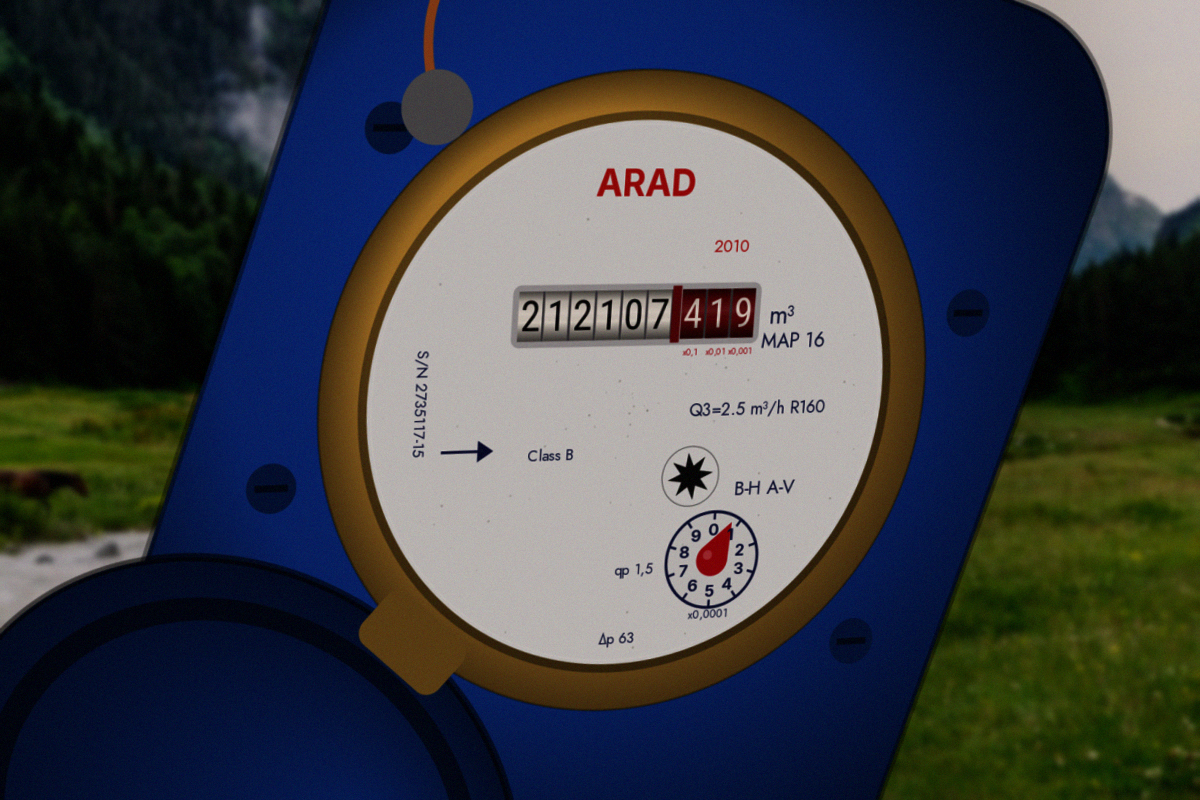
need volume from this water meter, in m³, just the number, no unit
212107.4190
